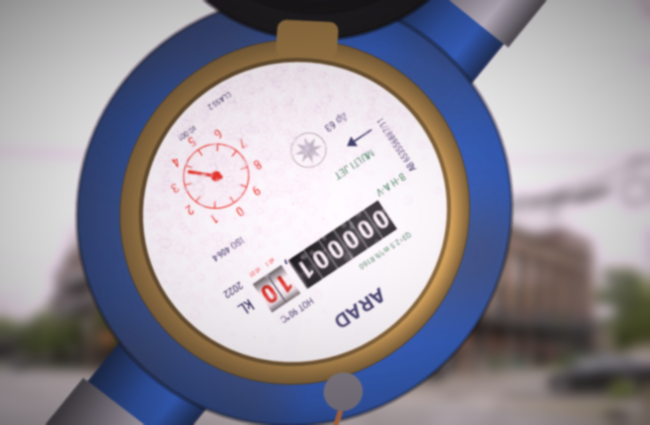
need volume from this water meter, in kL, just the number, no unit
1.103
